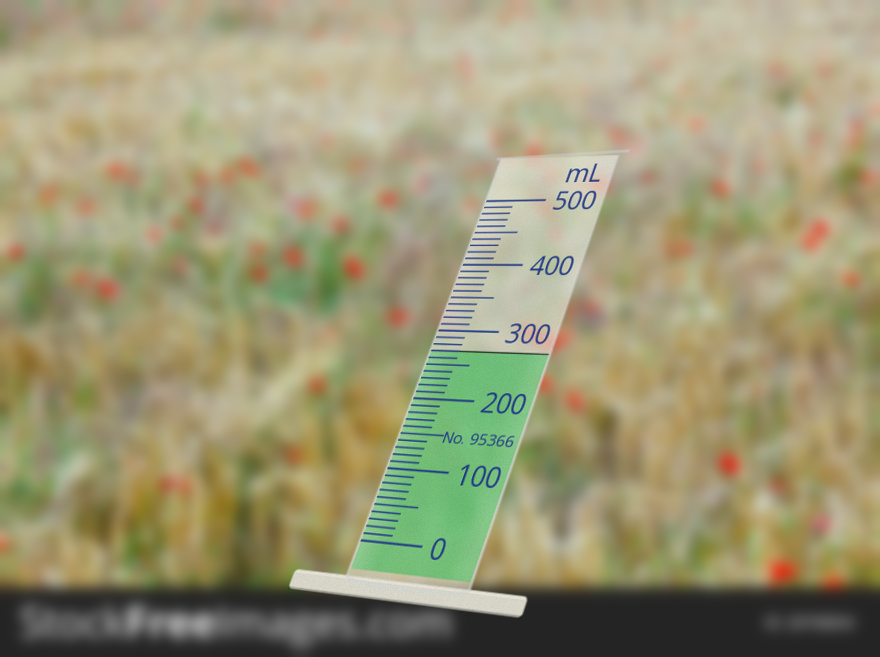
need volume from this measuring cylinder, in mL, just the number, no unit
270
